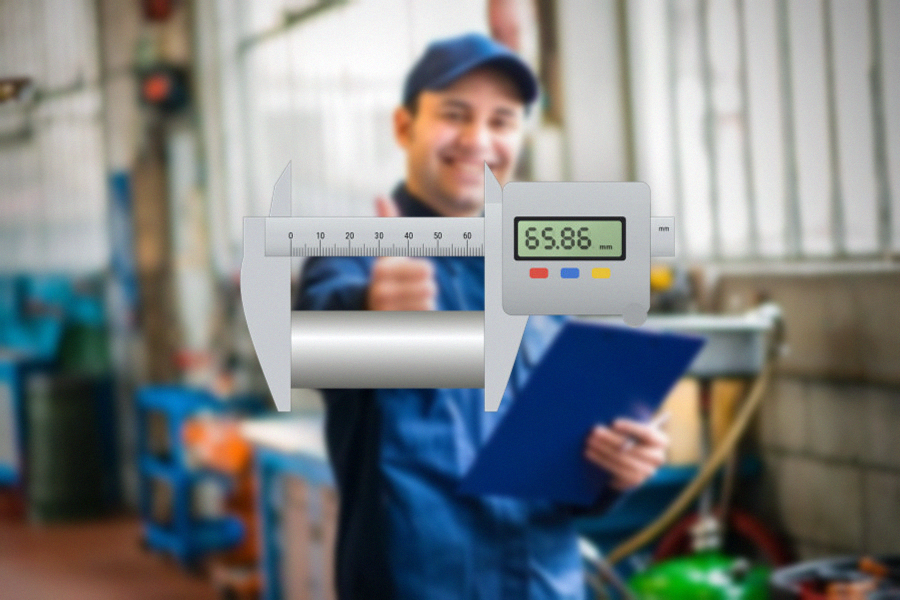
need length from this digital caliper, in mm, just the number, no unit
65.86
